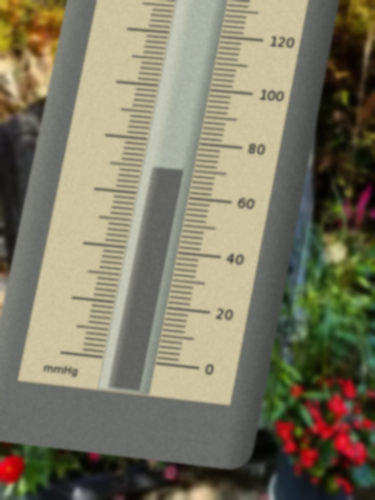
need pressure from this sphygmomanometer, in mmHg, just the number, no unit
70
